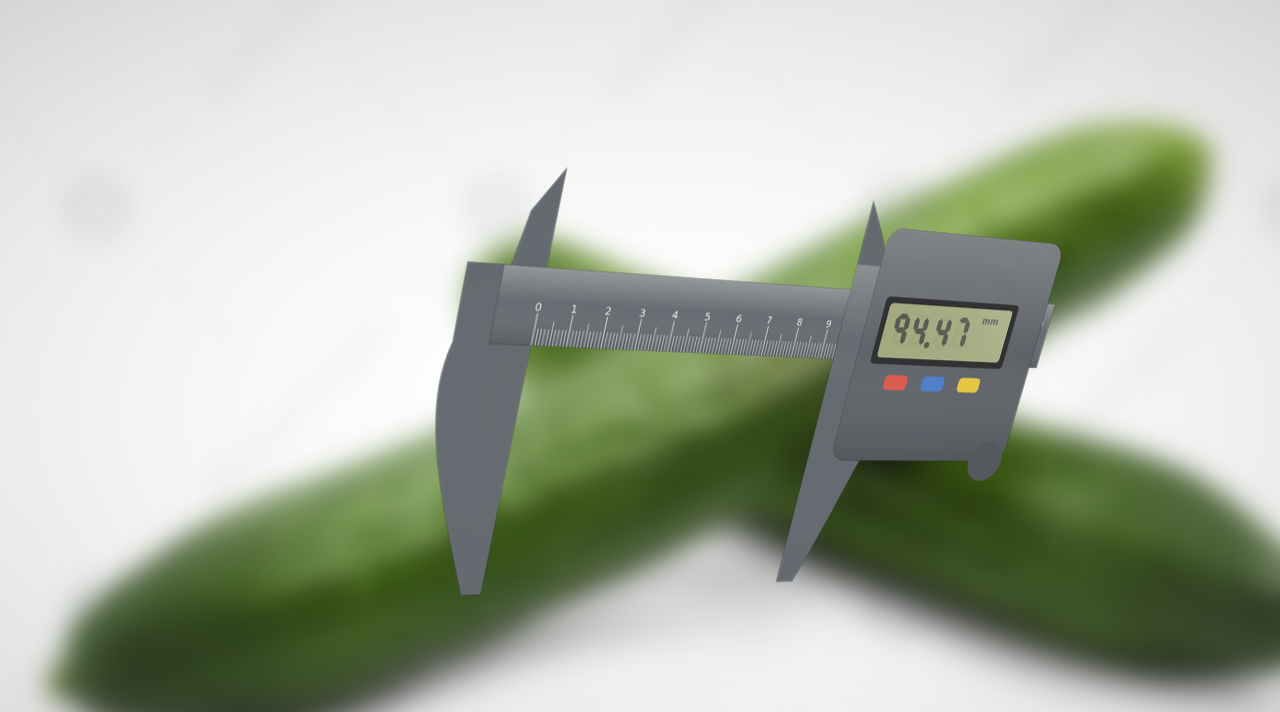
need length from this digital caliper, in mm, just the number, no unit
94.47
